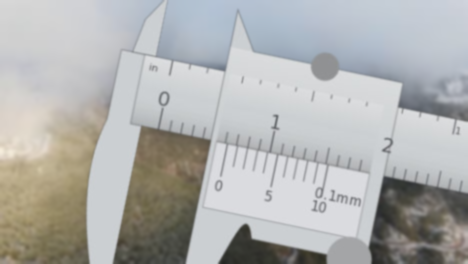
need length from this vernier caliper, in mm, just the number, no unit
6.2
